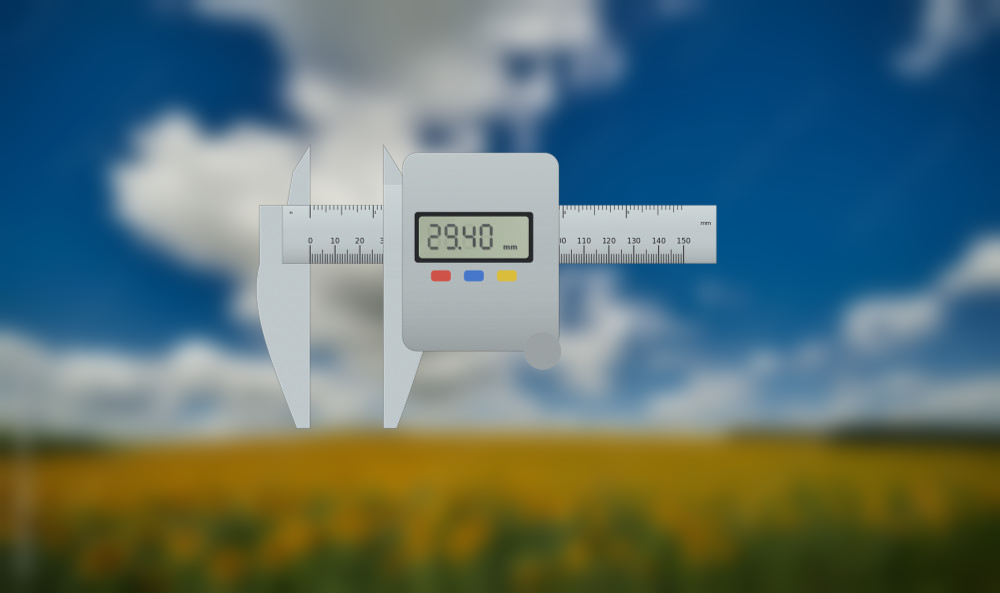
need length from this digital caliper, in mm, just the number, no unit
29.40
